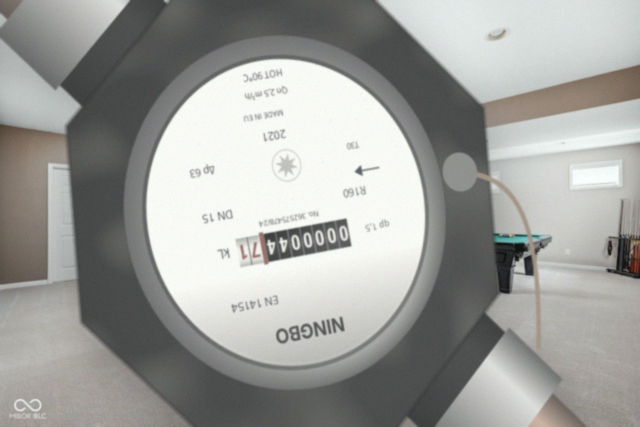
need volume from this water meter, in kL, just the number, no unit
44.71
